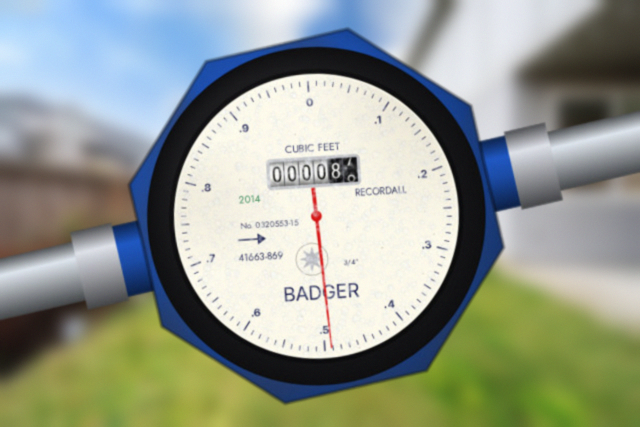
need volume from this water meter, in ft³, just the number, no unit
87.49
